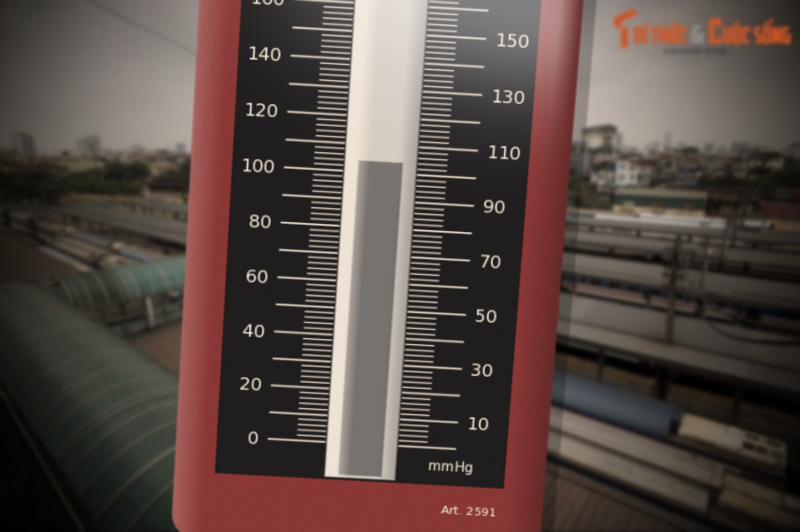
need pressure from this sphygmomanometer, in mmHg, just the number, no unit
104
